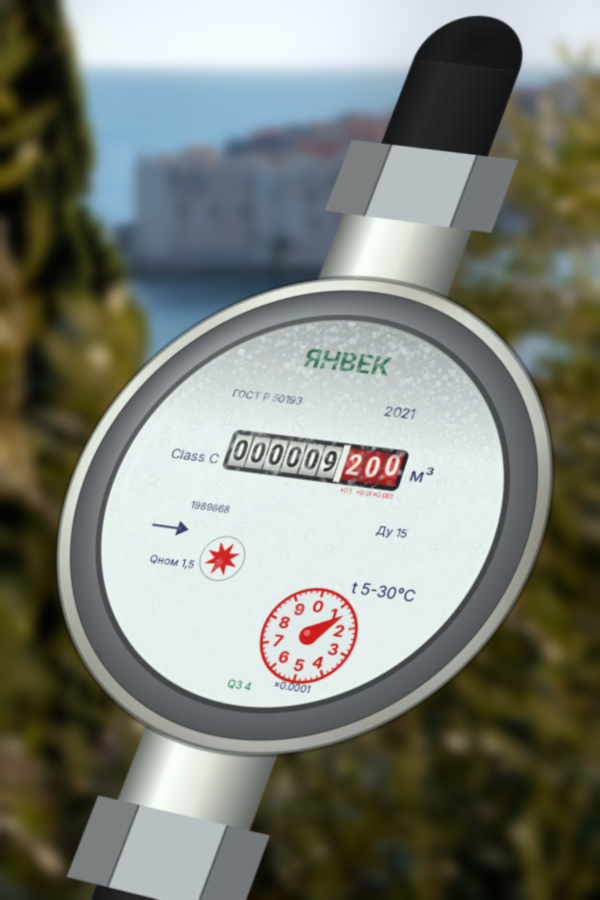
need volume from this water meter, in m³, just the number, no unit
9.2001
